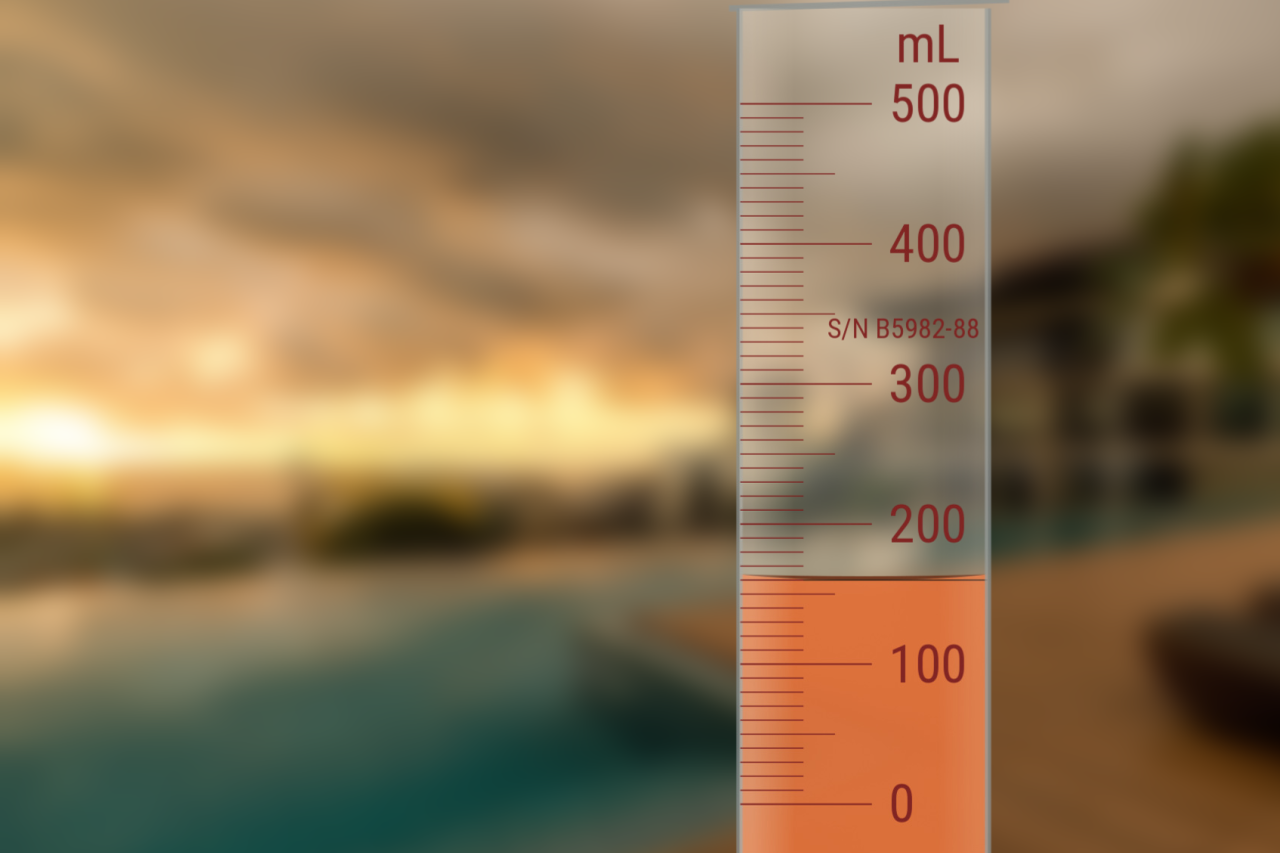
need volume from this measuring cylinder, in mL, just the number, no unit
160
